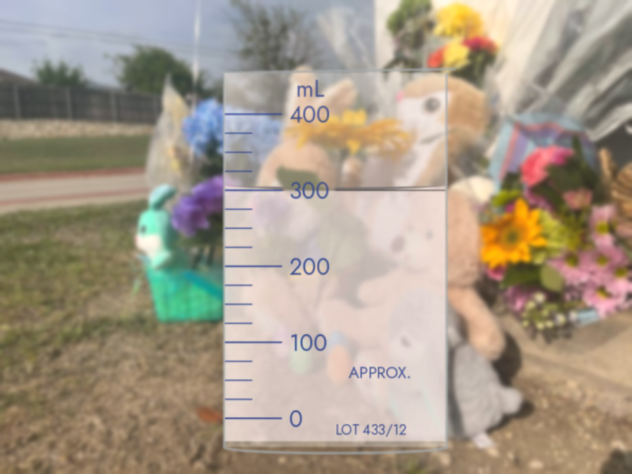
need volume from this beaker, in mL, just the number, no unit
300
